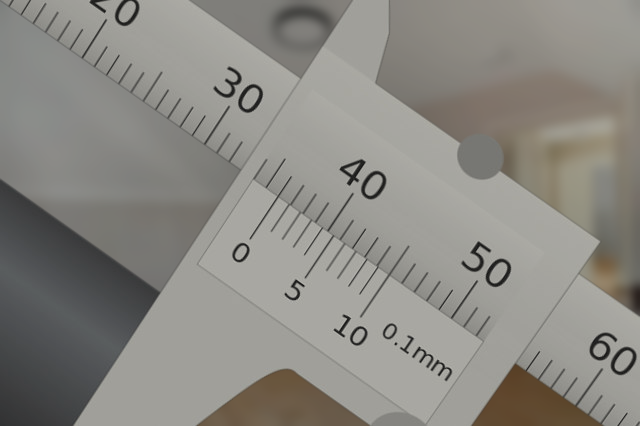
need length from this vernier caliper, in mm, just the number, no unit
36.0
